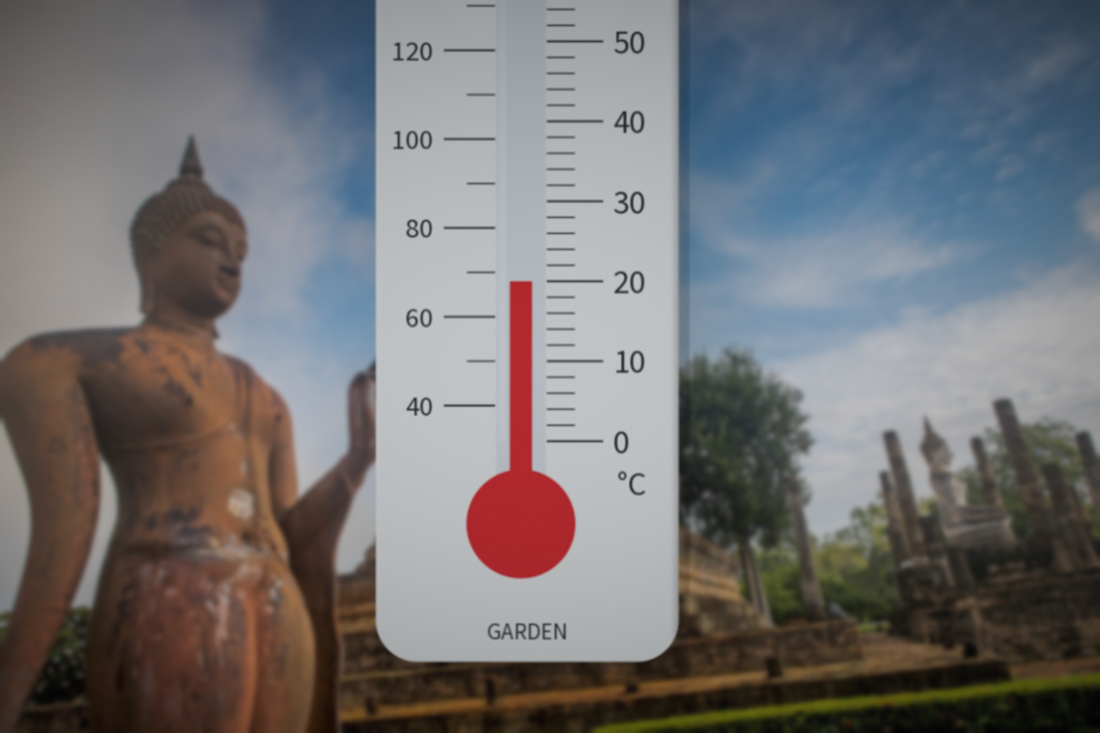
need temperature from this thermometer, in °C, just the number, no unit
20
